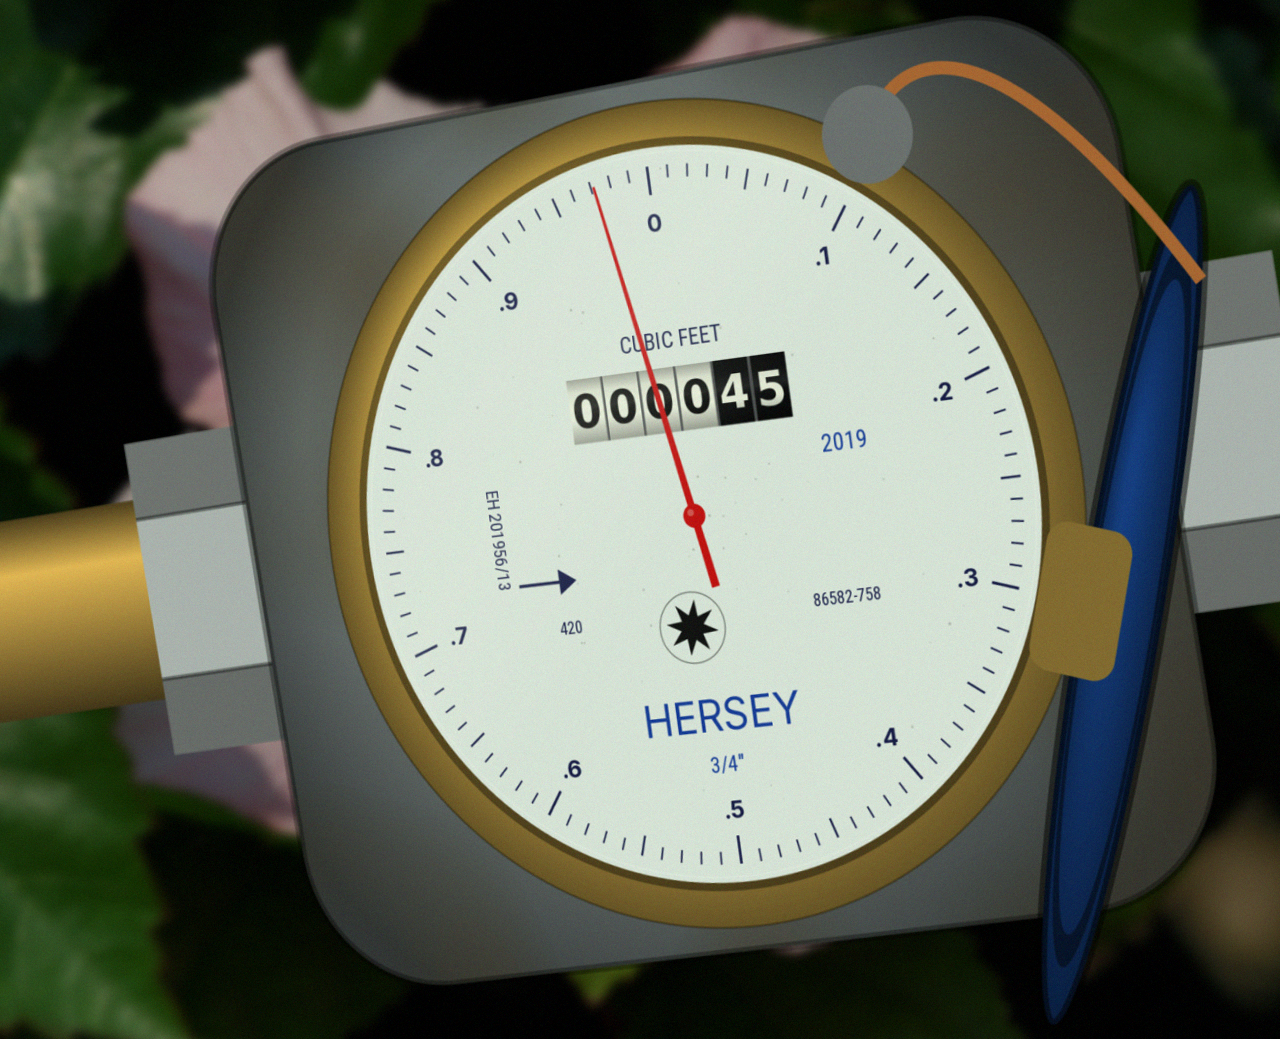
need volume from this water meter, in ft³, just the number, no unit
44.97
